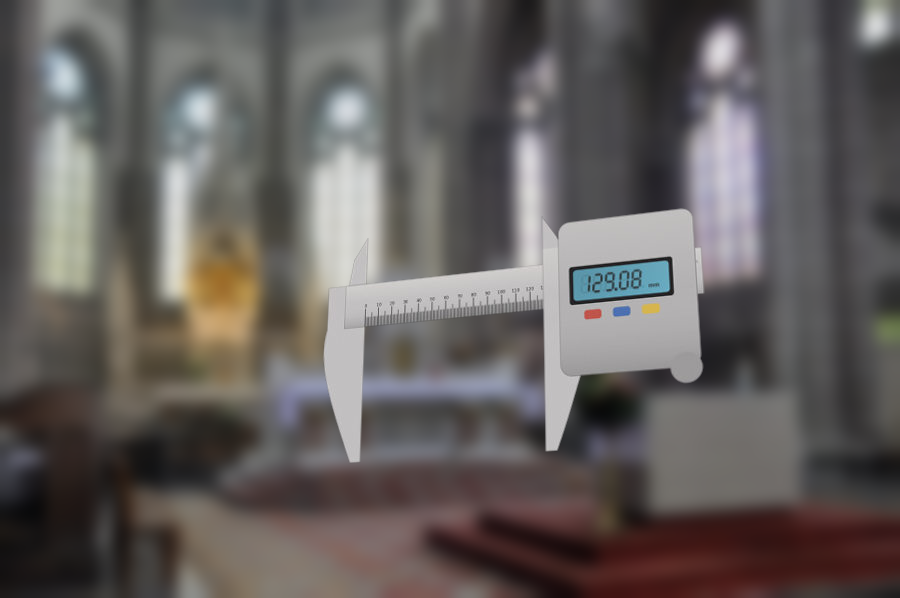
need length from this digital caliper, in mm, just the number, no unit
129.08
